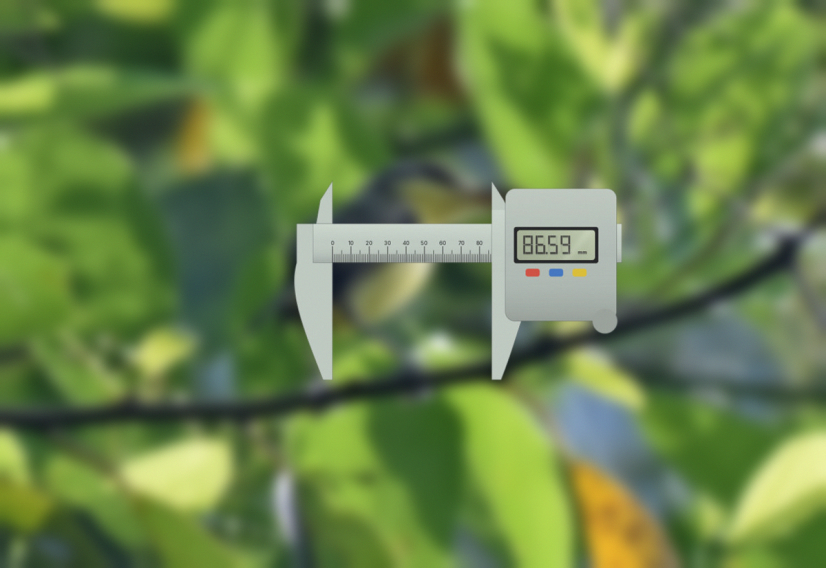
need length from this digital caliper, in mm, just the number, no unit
86.59
